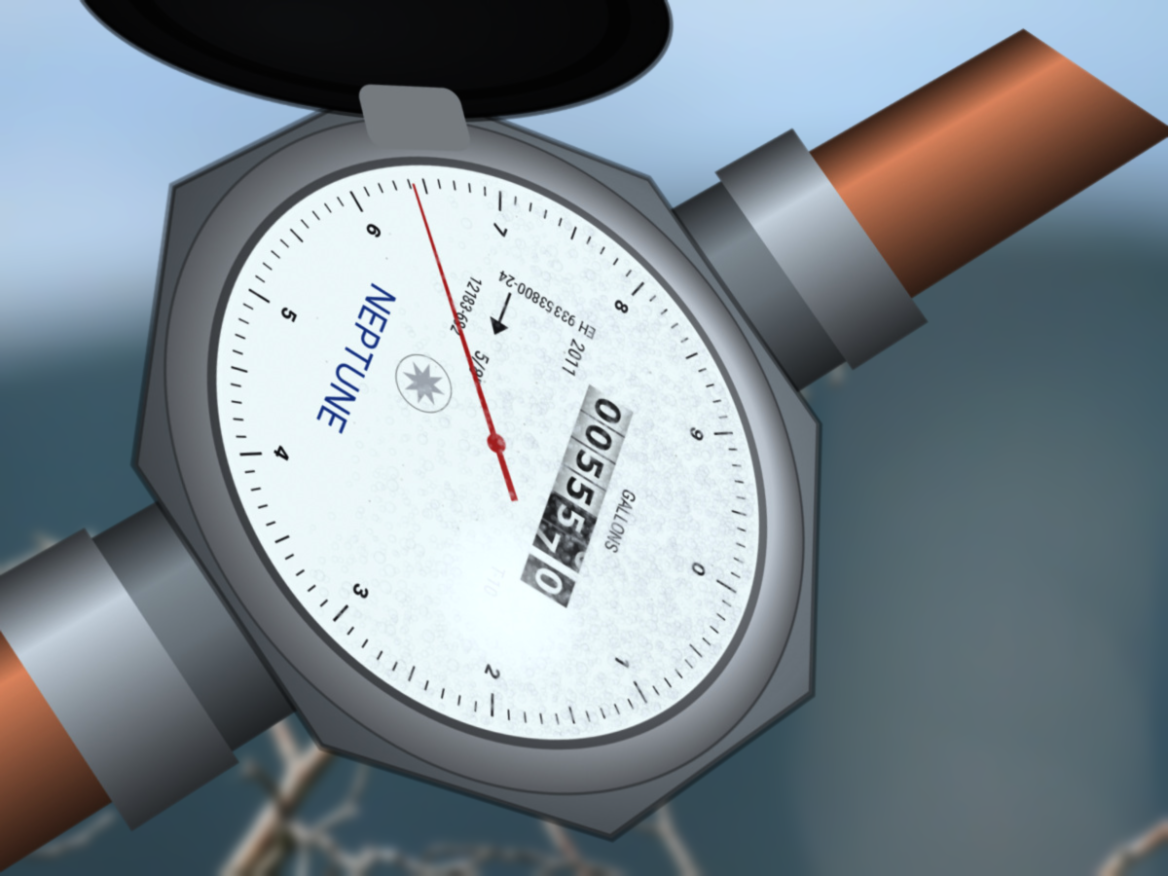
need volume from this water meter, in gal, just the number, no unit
55566.4
